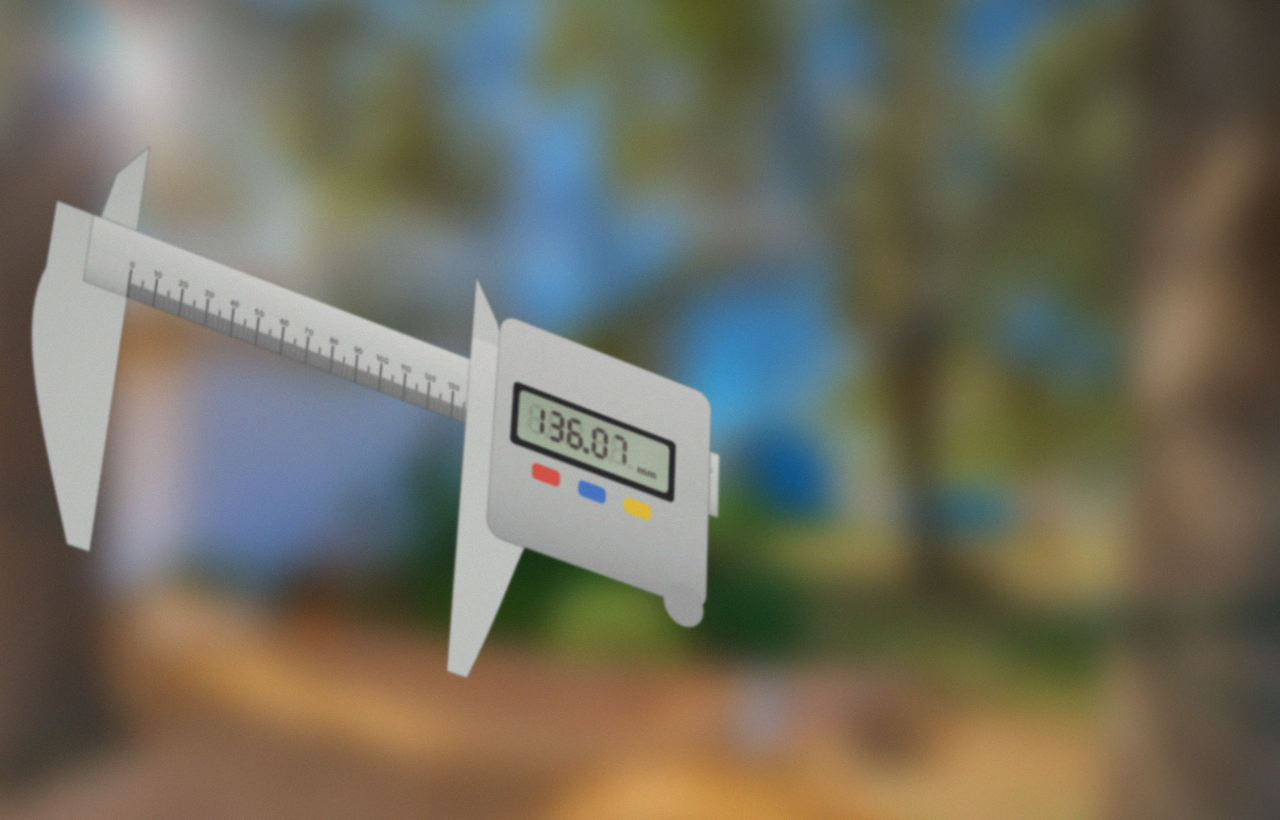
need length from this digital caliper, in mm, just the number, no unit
136.07
